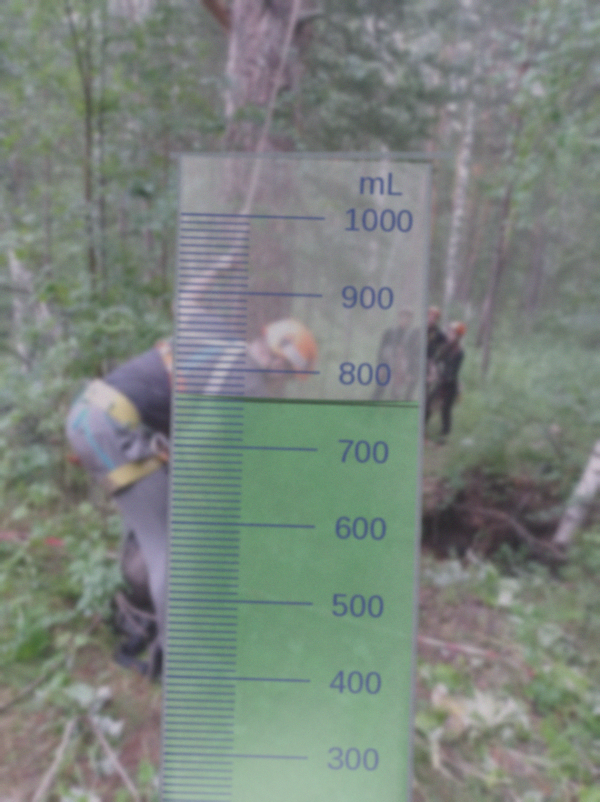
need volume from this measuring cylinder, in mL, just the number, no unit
760
